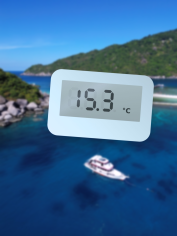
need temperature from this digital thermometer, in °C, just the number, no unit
15.3
